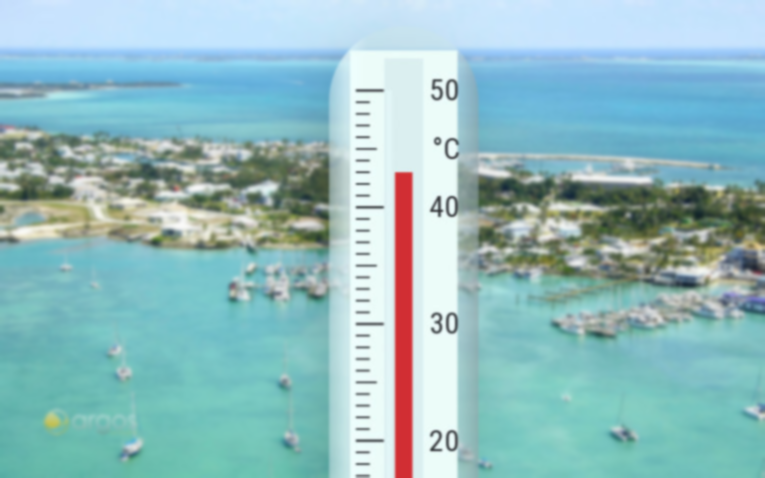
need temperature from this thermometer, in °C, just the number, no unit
43
